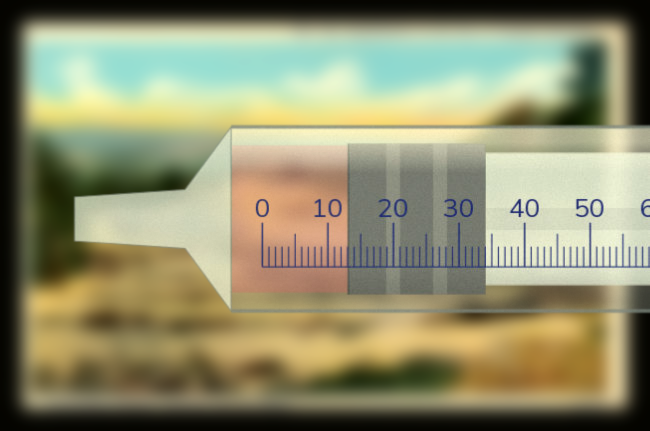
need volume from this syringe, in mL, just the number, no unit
13
